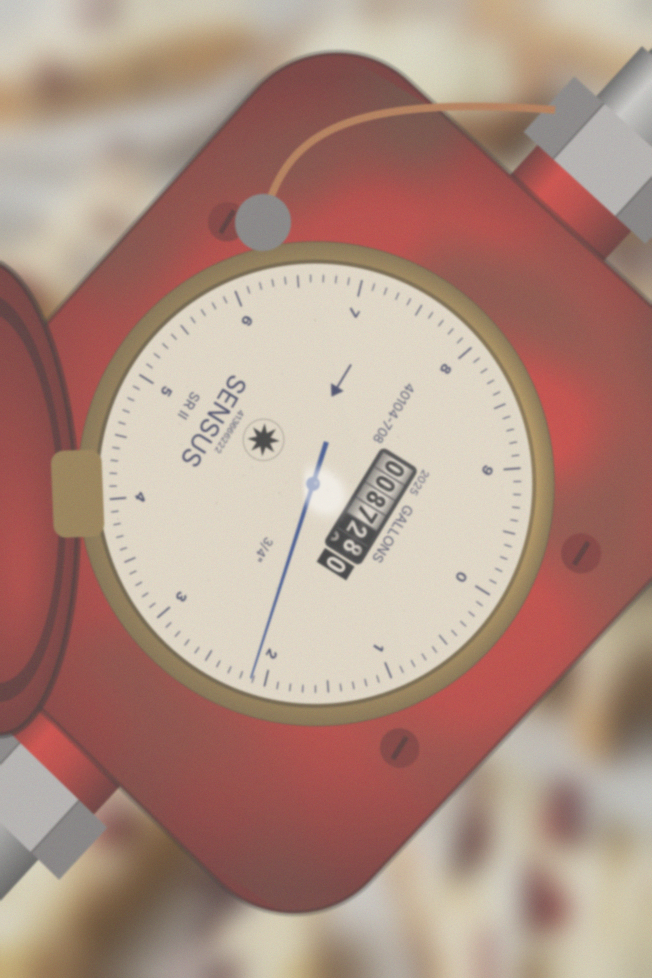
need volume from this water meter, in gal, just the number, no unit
87282.1
